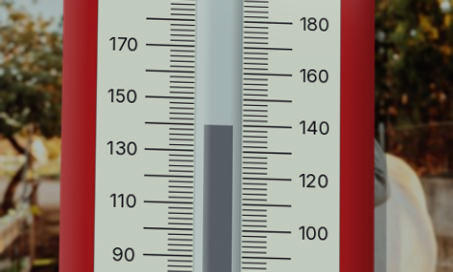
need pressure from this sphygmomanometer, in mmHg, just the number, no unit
140
